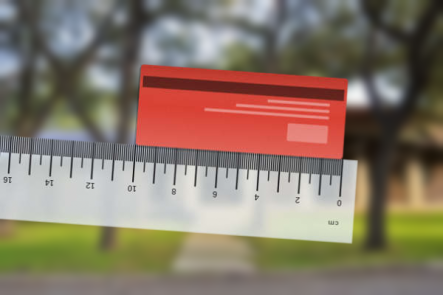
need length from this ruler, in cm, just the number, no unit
10
